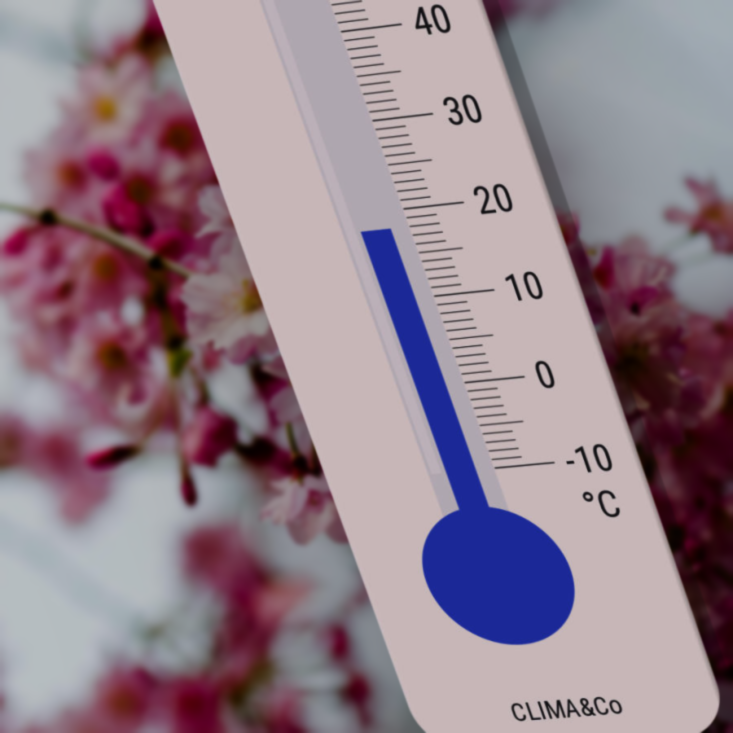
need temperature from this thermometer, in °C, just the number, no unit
18
